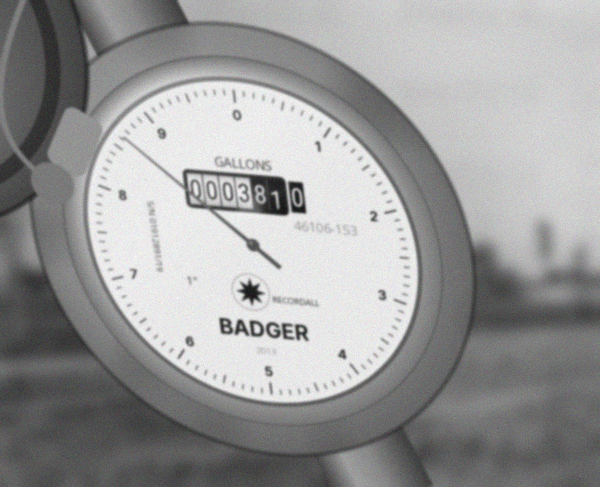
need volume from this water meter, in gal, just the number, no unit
3808.6
